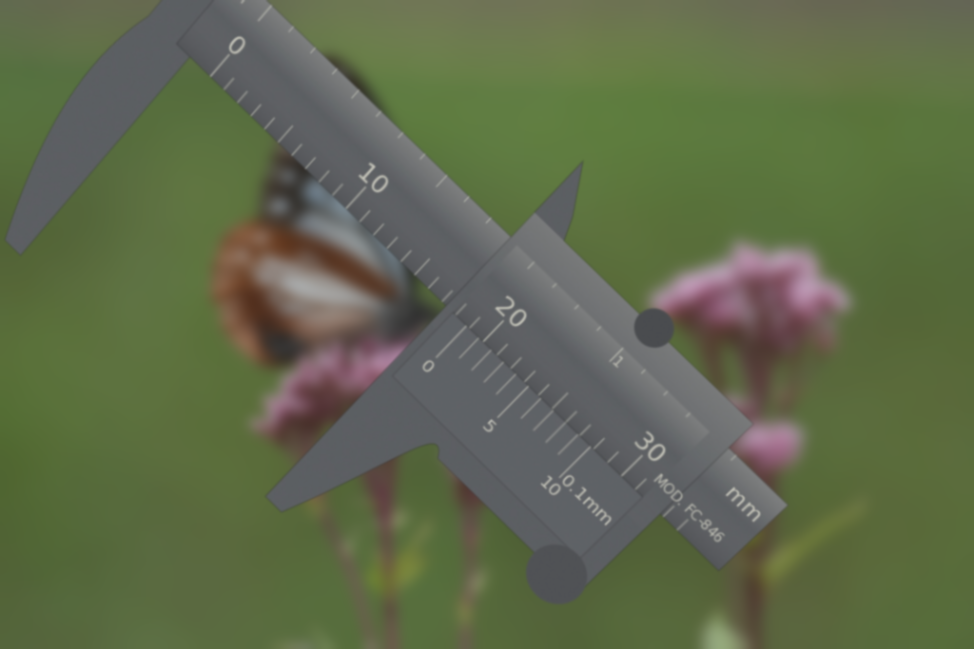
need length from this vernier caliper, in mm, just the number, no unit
18.8
